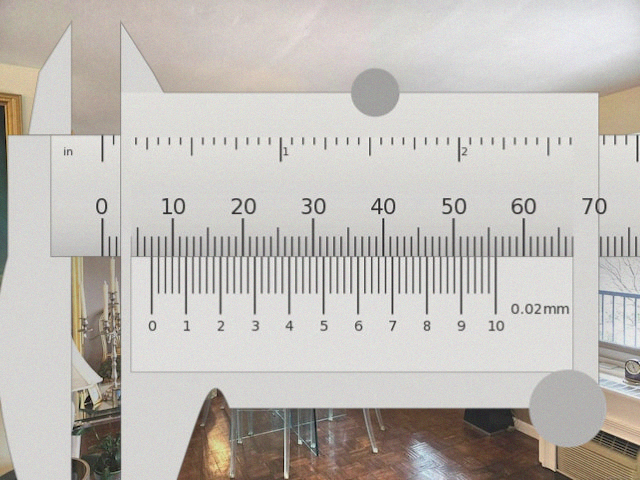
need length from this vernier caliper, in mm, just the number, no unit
7.0
